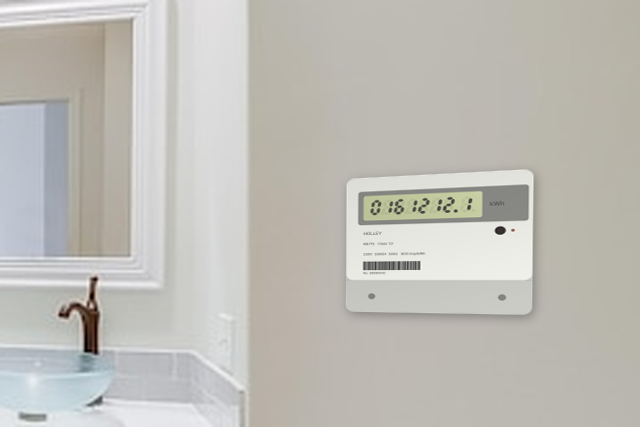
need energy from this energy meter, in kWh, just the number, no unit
161212.1
